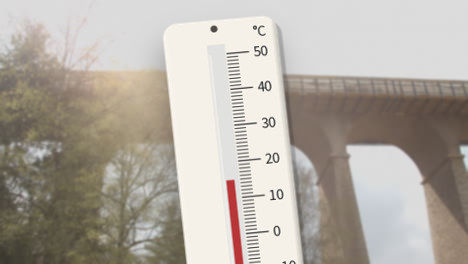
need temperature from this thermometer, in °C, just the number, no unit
15
